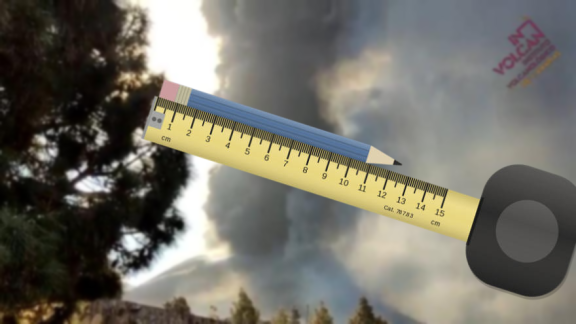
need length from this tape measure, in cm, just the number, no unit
12.5
